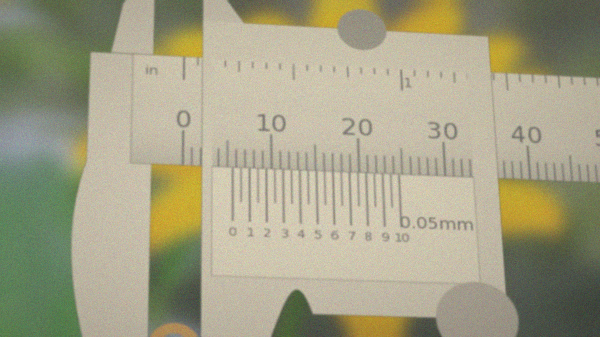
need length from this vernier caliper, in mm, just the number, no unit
5.6
